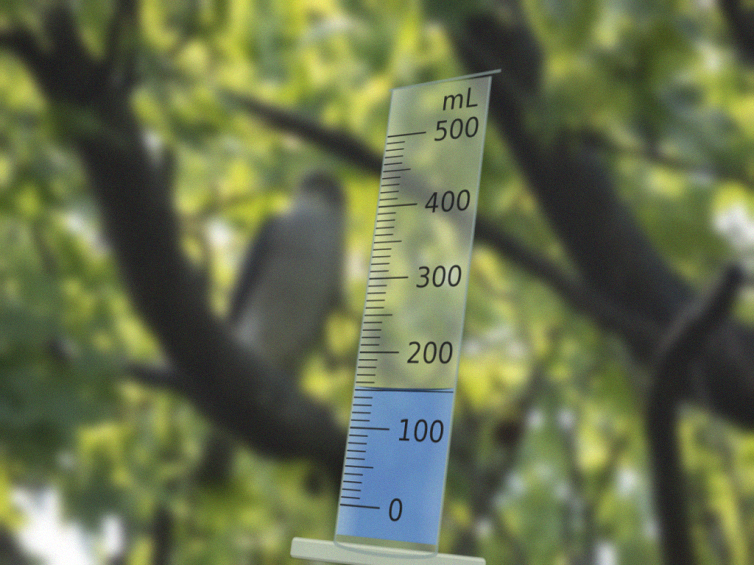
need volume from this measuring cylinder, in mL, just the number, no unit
150
